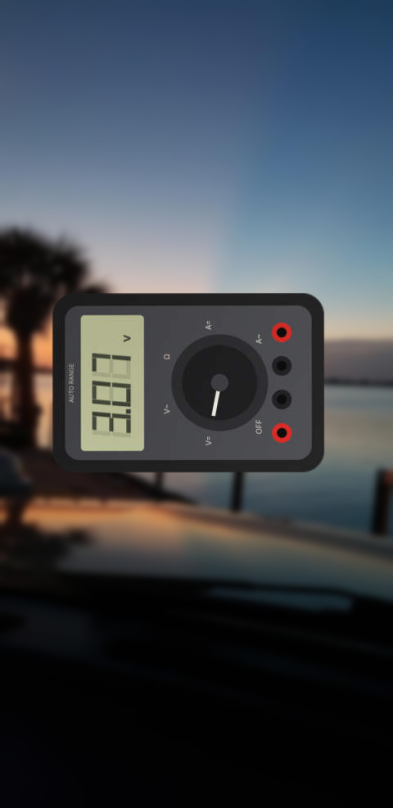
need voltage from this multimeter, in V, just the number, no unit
3.07
